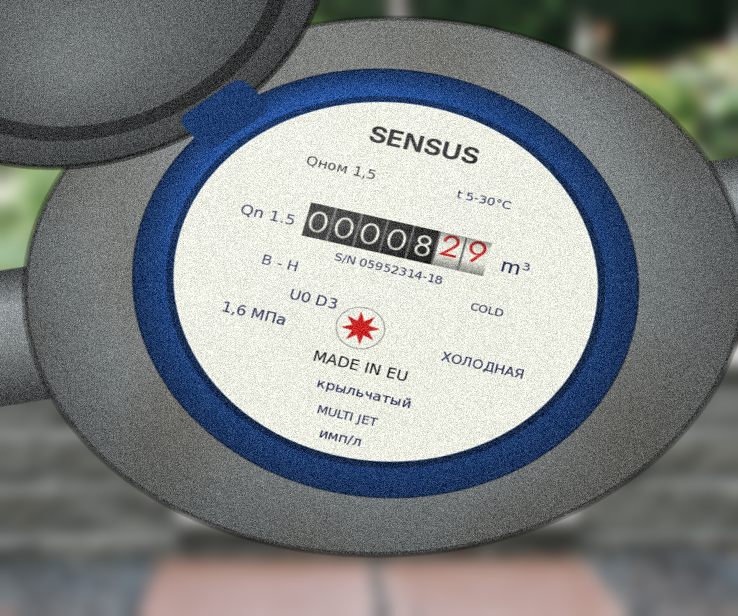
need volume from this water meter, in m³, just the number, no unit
8.29
